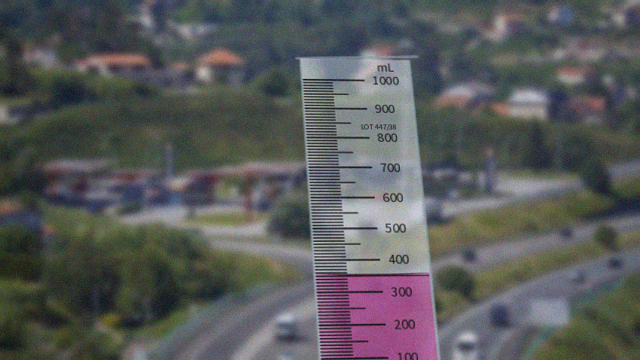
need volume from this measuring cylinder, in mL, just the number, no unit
350
